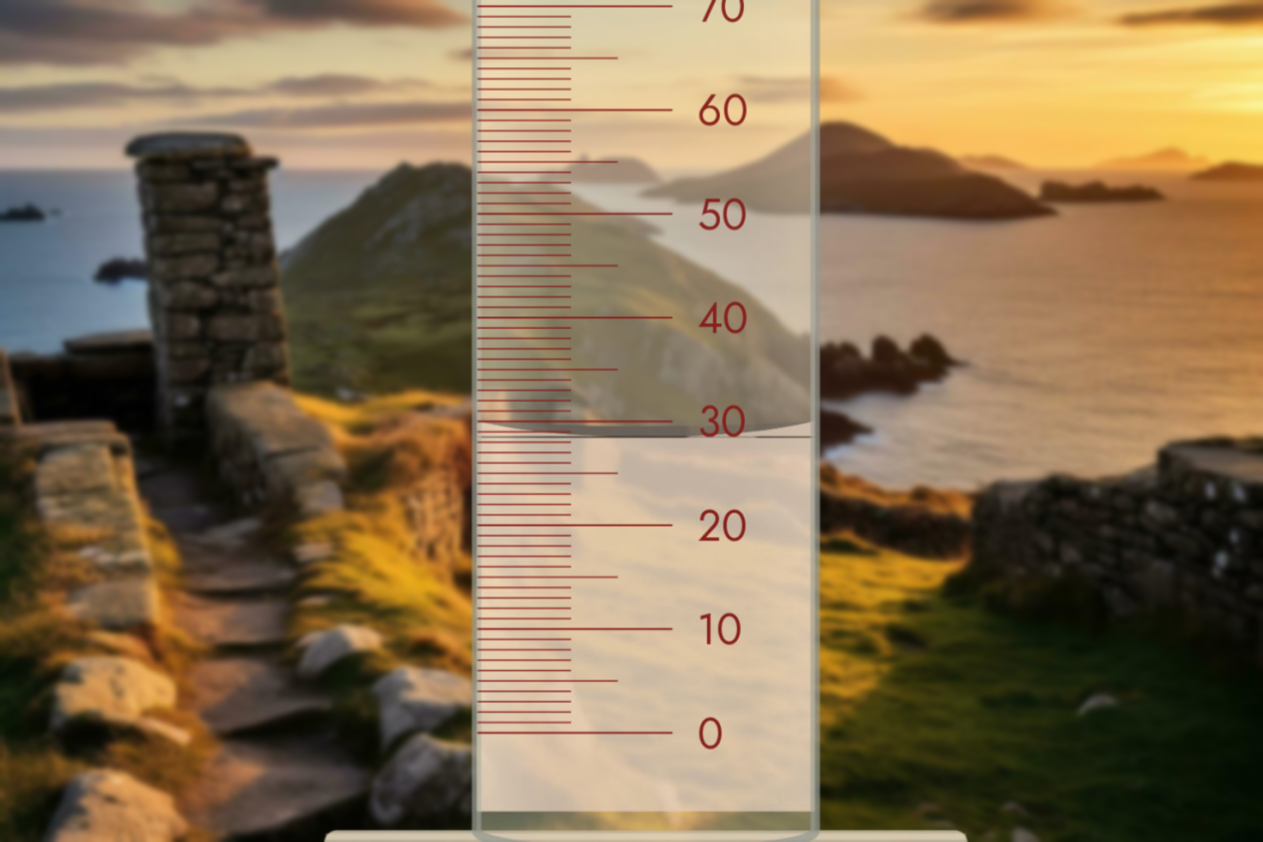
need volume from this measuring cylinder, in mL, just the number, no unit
28.5
